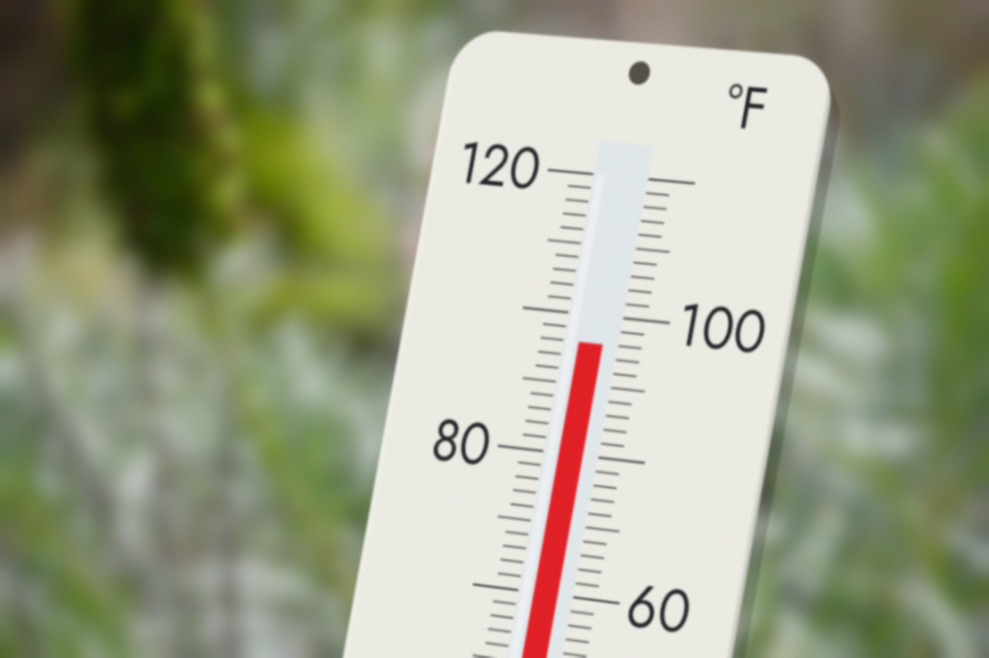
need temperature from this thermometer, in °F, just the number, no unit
96
